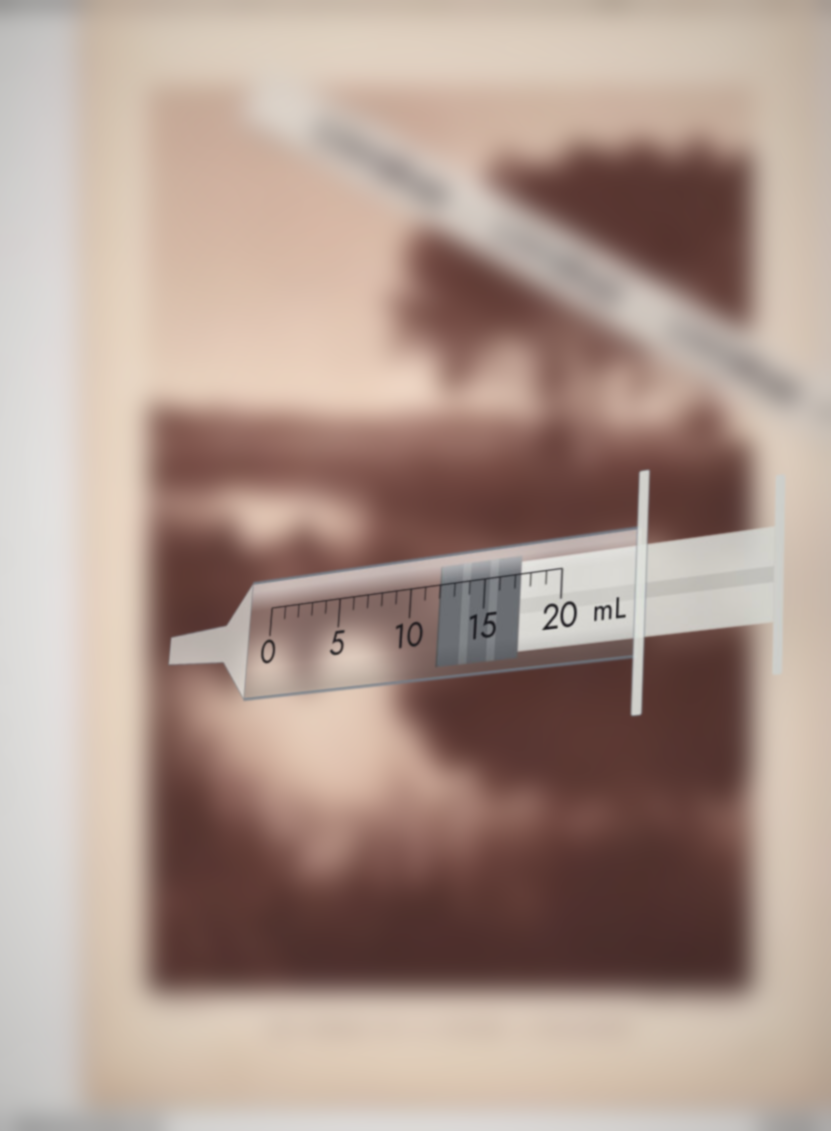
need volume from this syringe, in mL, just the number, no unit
12
